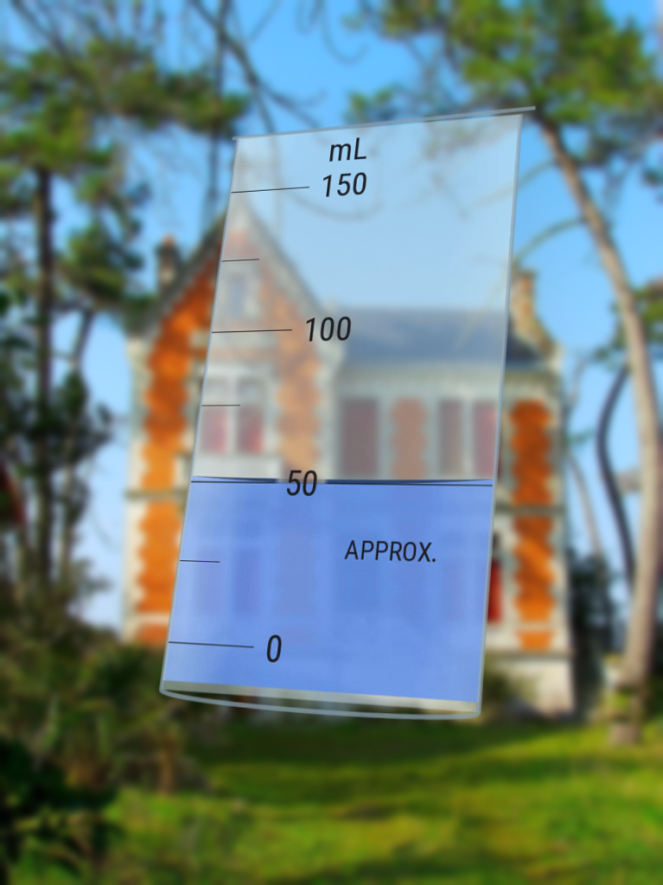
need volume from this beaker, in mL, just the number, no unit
50
